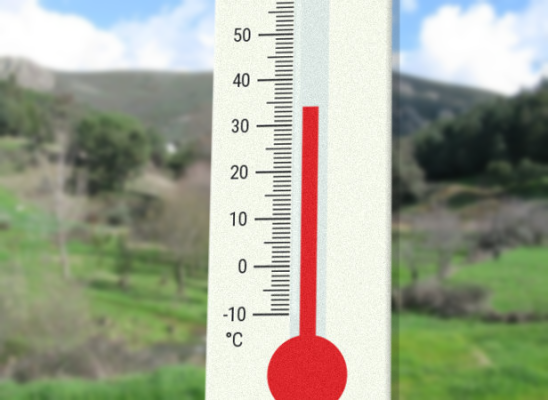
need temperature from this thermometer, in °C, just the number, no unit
34
